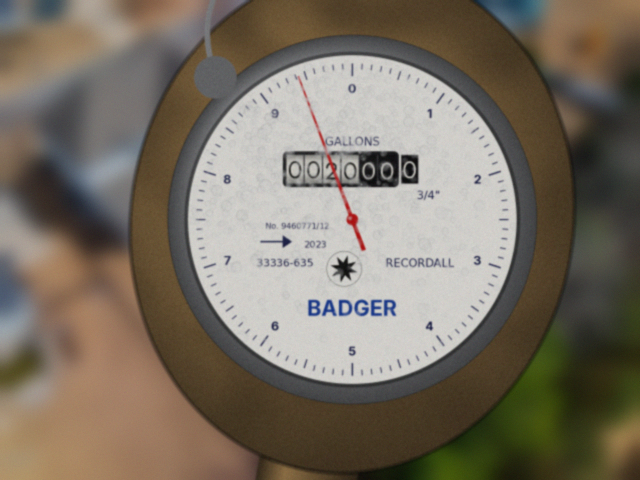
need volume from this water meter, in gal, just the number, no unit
19999.4
